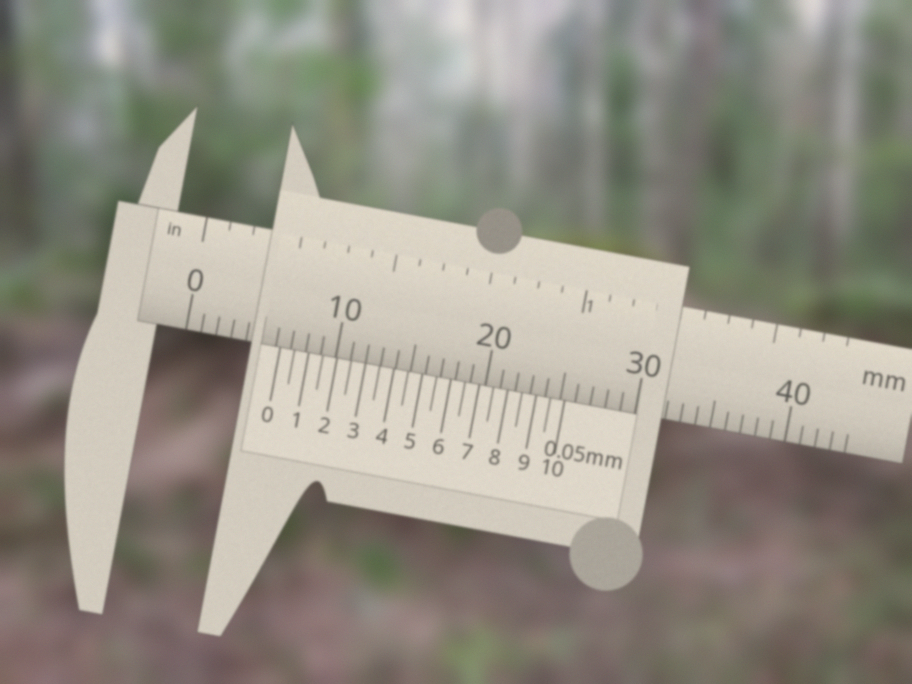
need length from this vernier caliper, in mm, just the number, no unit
6.3
